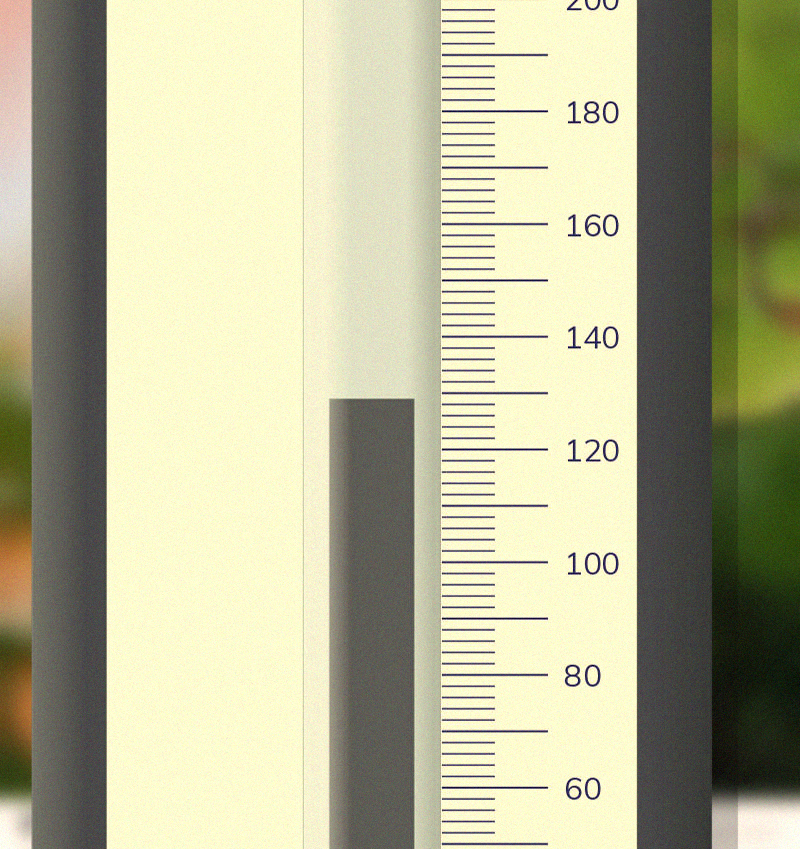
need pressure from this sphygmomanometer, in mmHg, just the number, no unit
129
